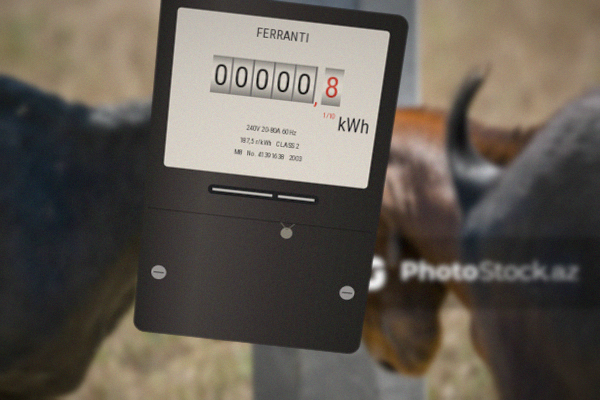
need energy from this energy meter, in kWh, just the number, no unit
0.8
